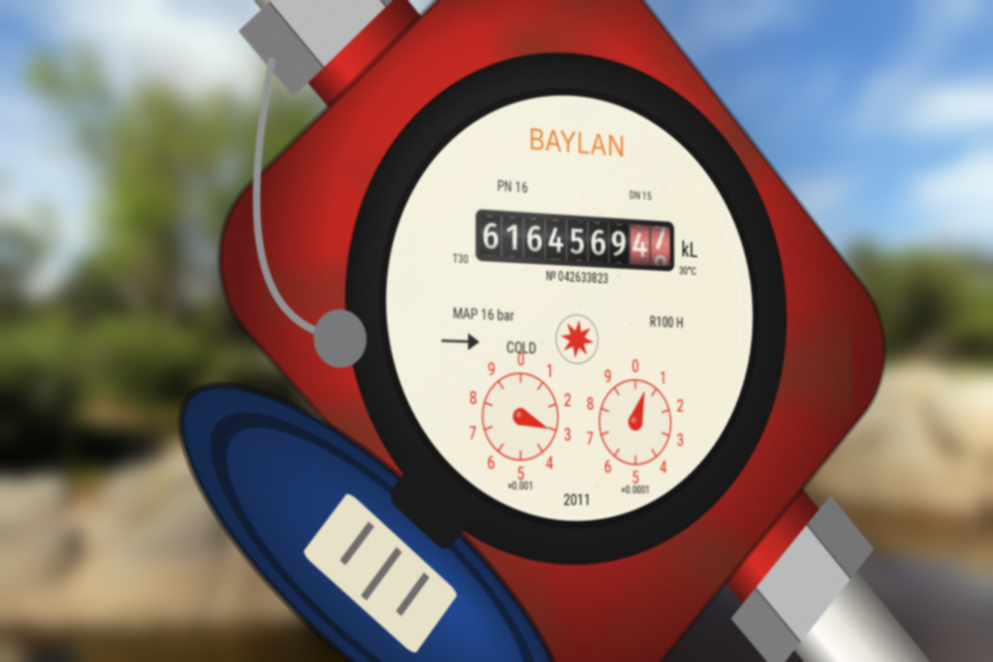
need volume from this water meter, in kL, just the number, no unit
6164569.4730
